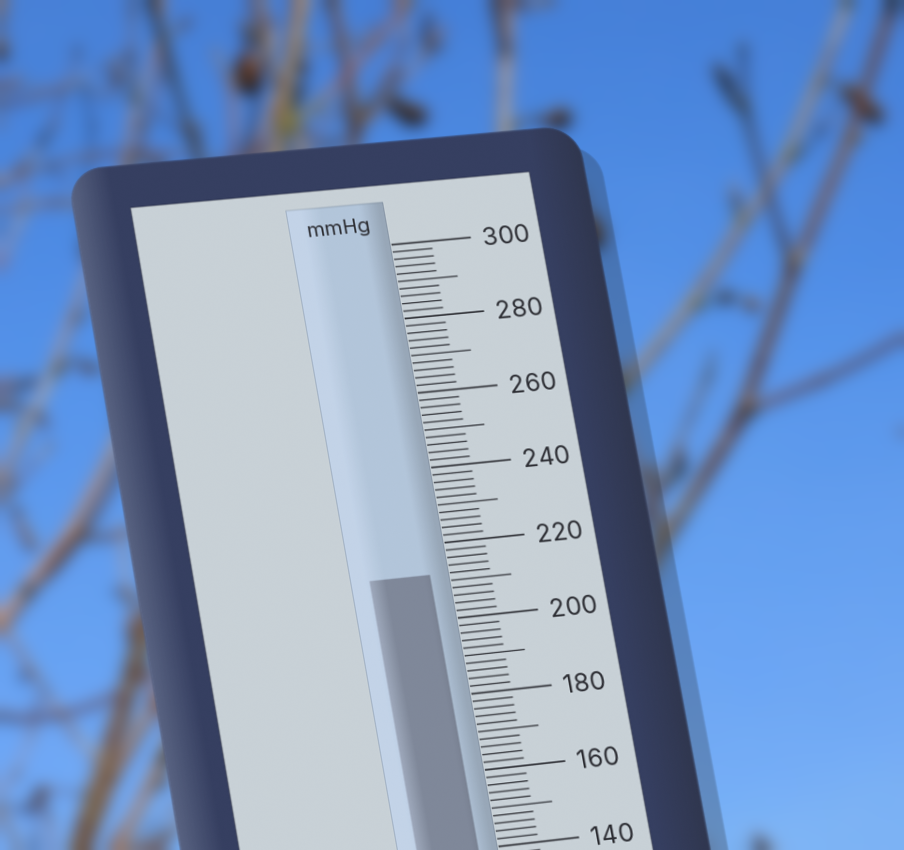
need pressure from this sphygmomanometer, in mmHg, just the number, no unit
212
